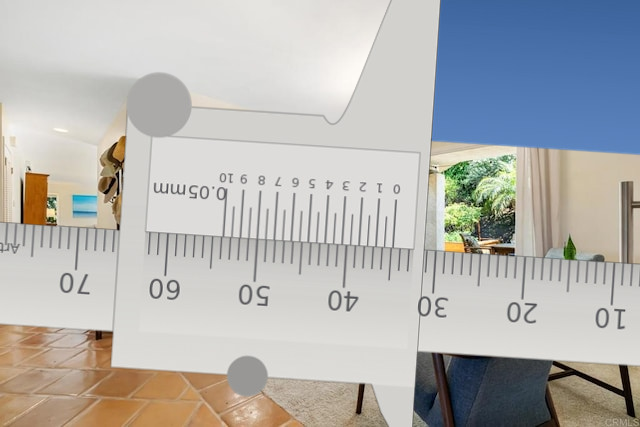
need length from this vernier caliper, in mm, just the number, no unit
34.8
